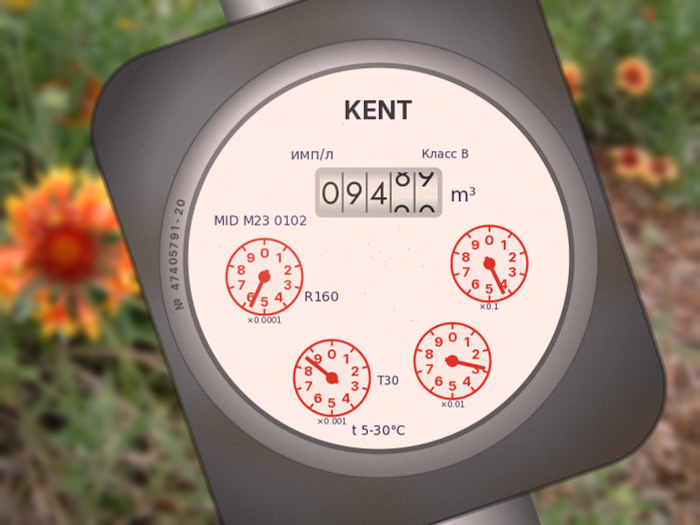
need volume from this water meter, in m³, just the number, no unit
9489.4285
